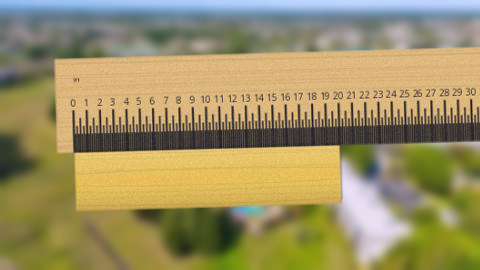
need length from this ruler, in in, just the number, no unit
20
